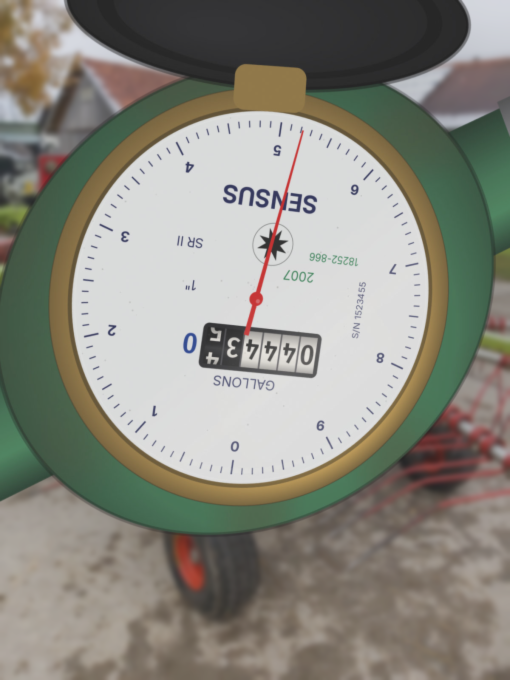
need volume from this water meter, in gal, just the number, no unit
444345.2
